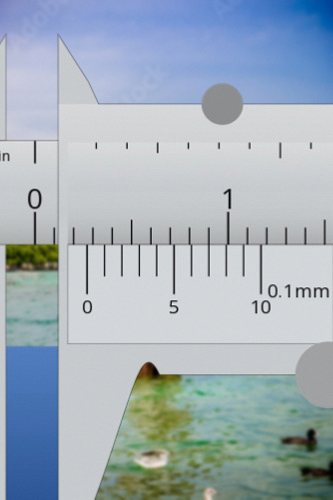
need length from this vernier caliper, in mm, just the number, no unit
2.7
